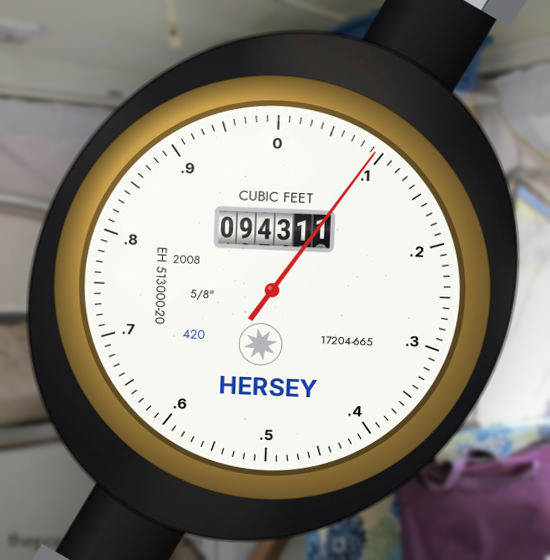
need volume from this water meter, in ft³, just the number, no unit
94311.09
